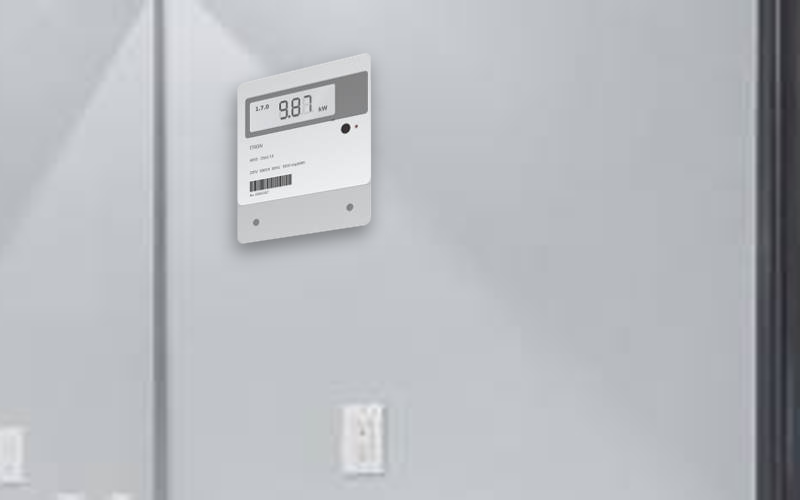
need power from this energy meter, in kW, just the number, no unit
9.87
